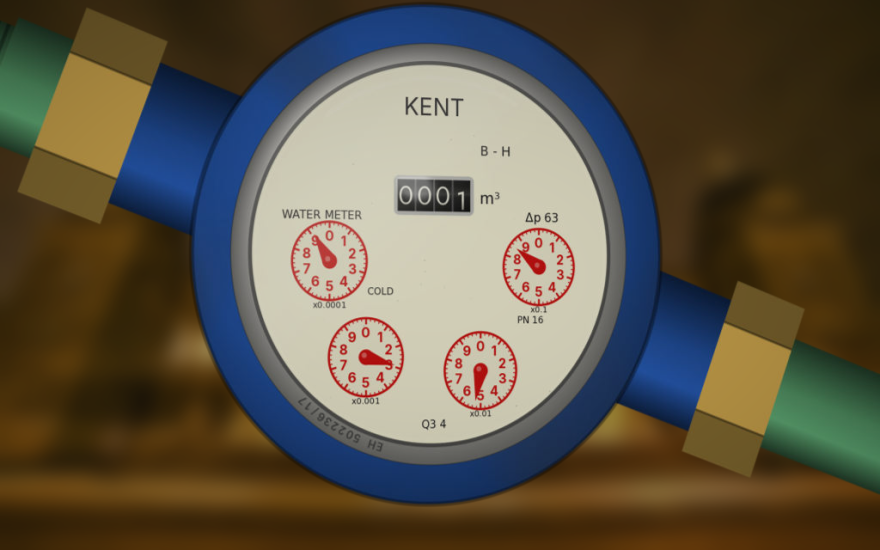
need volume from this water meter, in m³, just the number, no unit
0.8529
